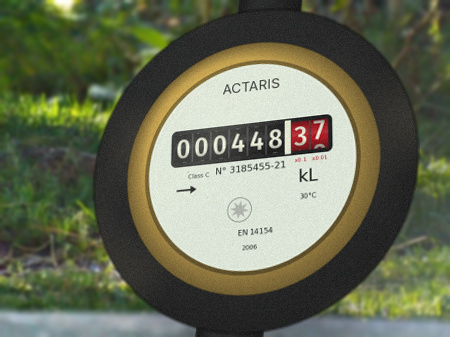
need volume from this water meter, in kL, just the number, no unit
448.37
